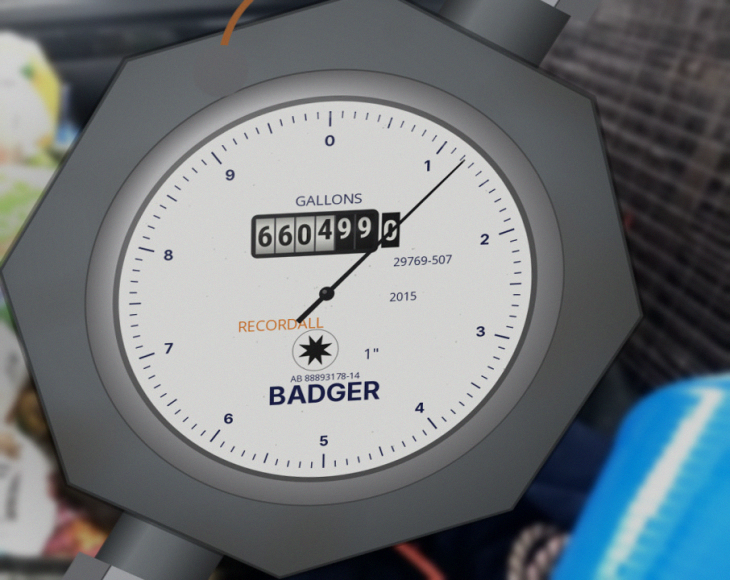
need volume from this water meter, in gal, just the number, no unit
6604991.2
